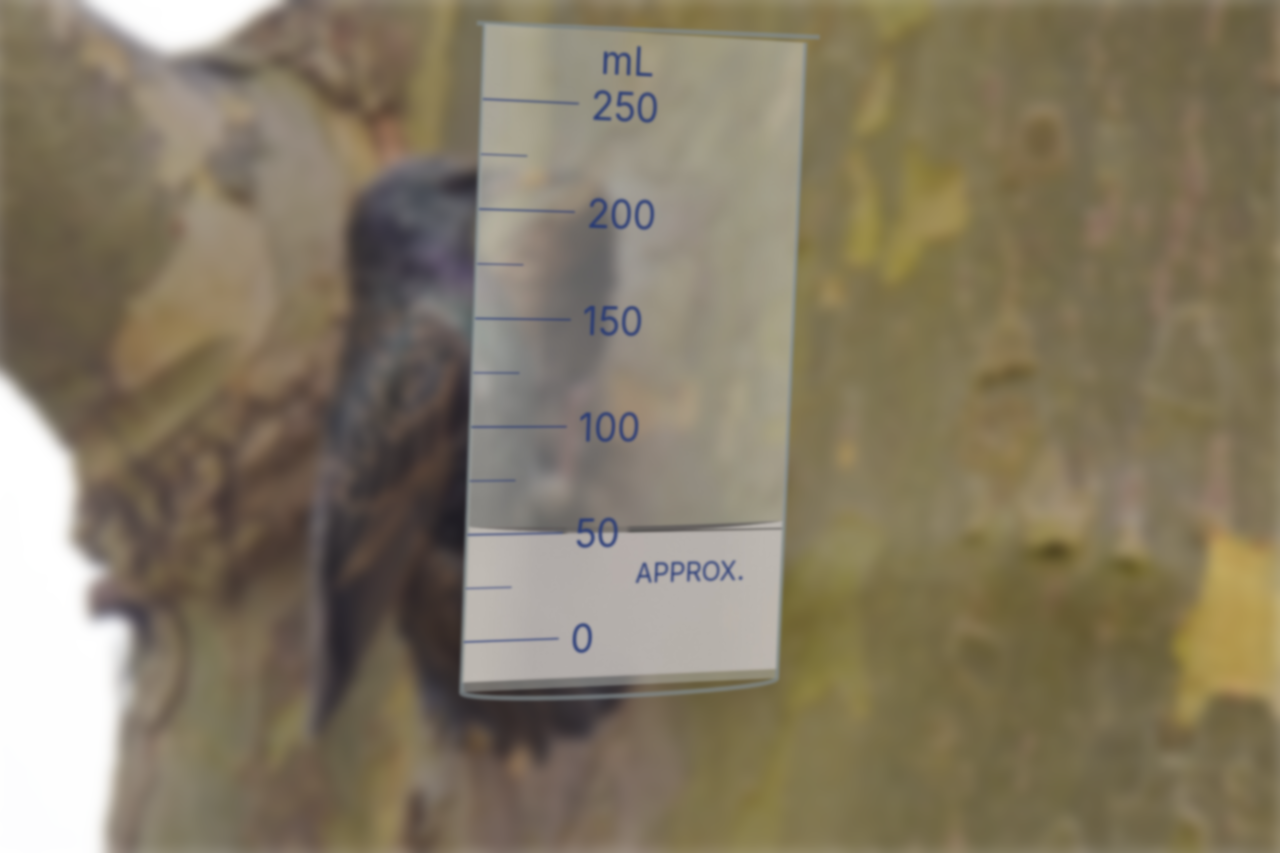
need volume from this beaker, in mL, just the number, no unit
50
